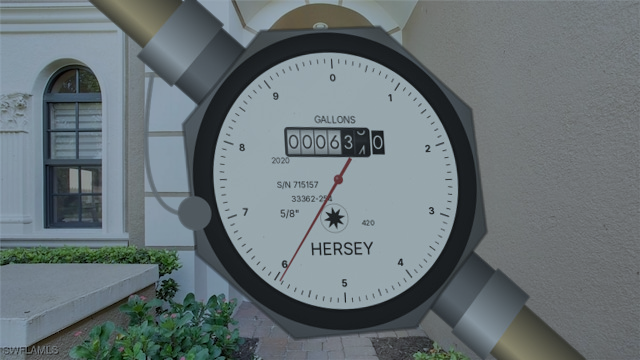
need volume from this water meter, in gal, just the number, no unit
6335.9
